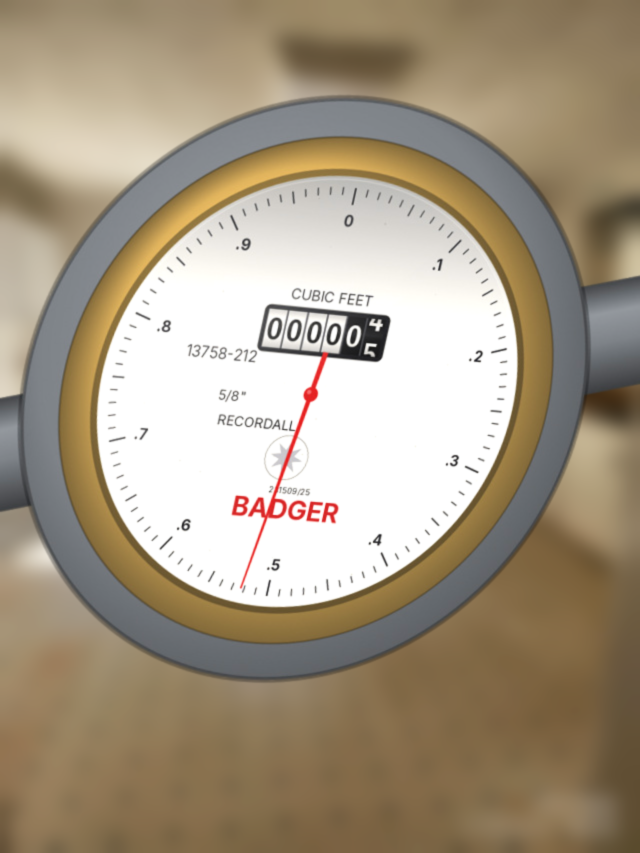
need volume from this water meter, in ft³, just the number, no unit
4.52
